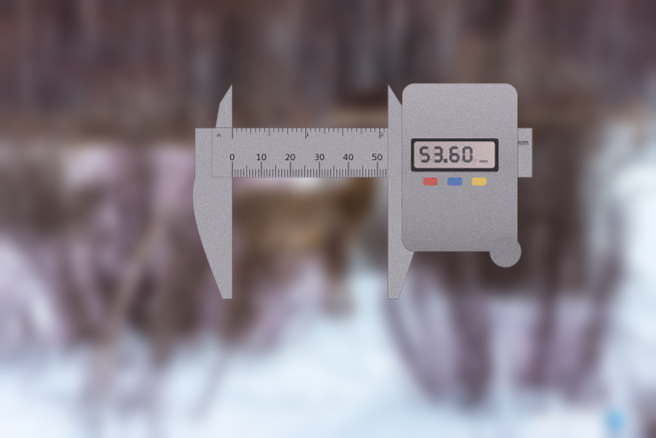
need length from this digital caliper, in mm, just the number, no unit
53.60
